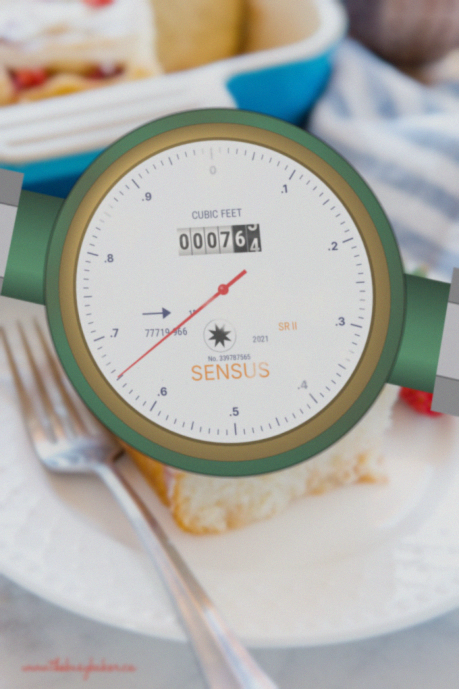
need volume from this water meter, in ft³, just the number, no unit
763.65
